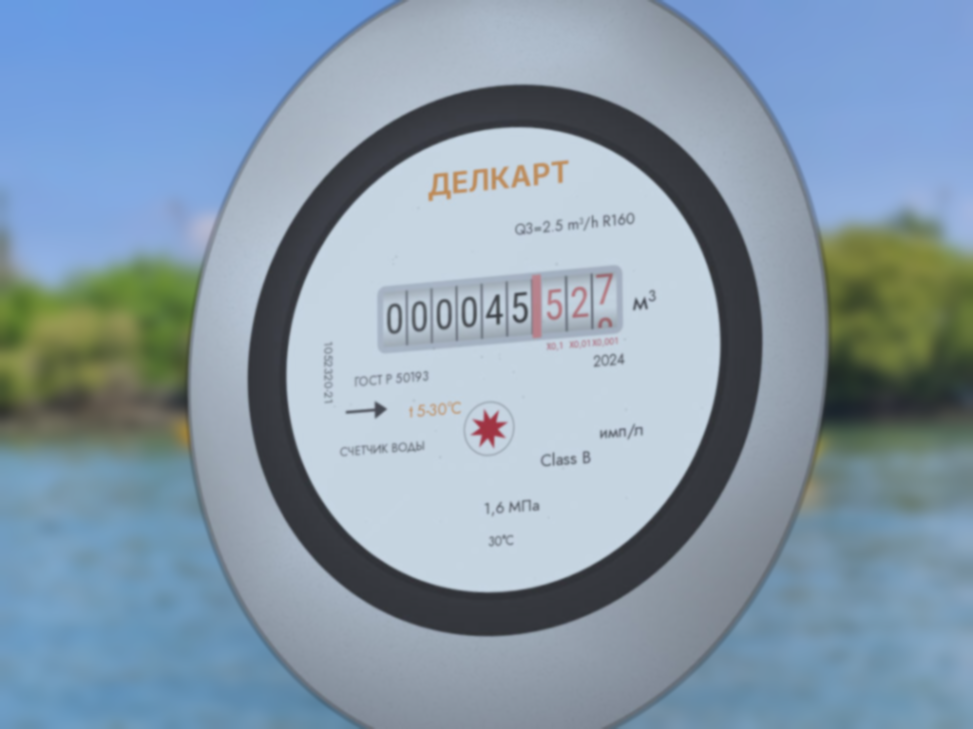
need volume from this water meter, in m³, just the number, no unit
45.527
